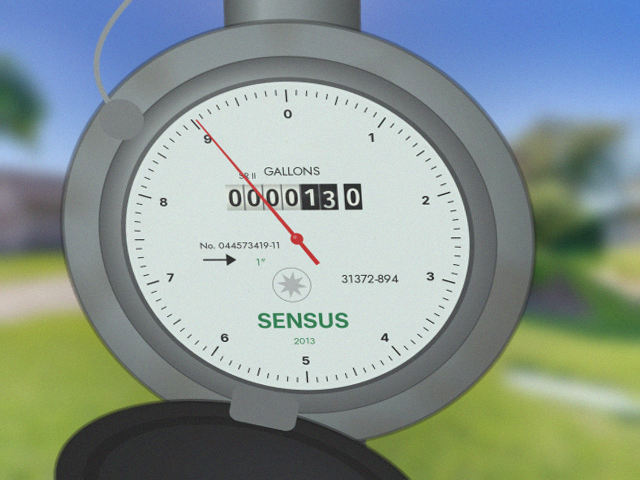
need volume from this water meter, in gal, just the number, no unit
129.0
